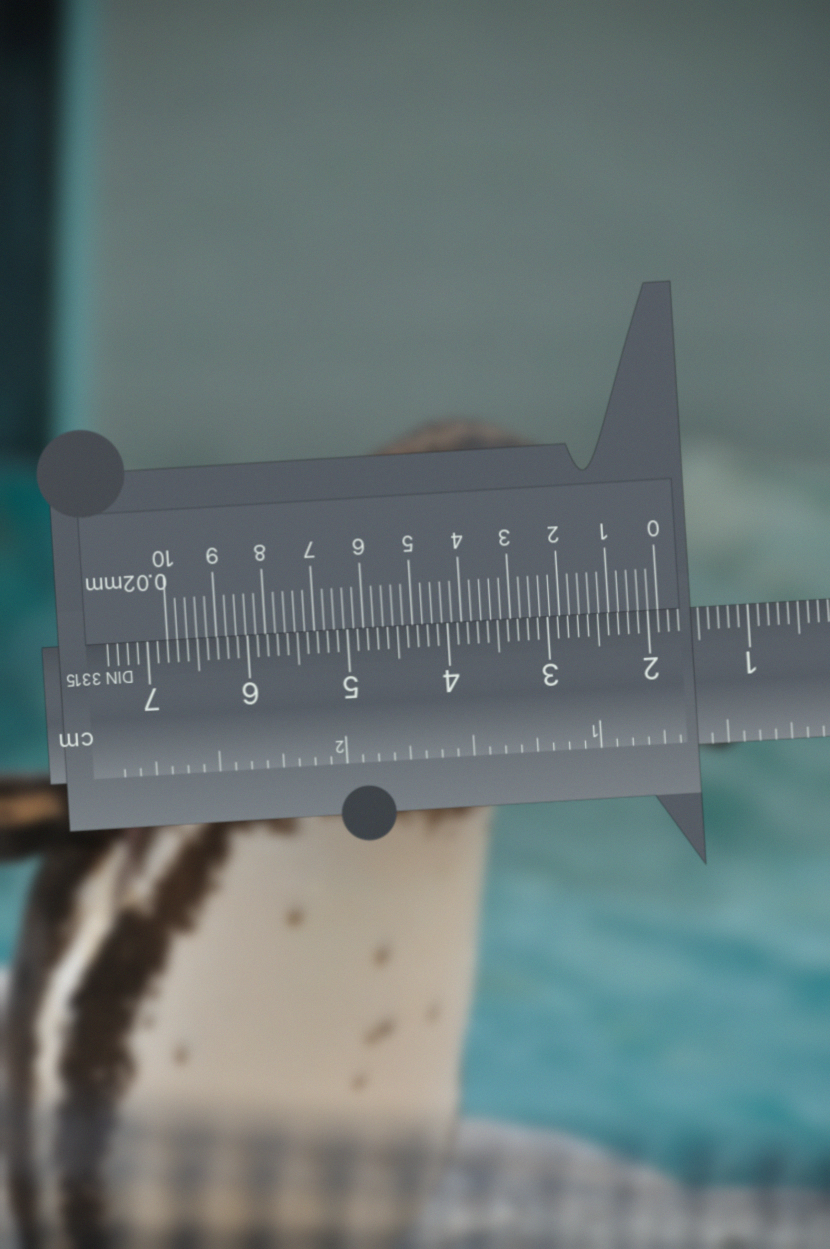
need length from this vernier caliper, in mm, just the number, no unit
19.0
